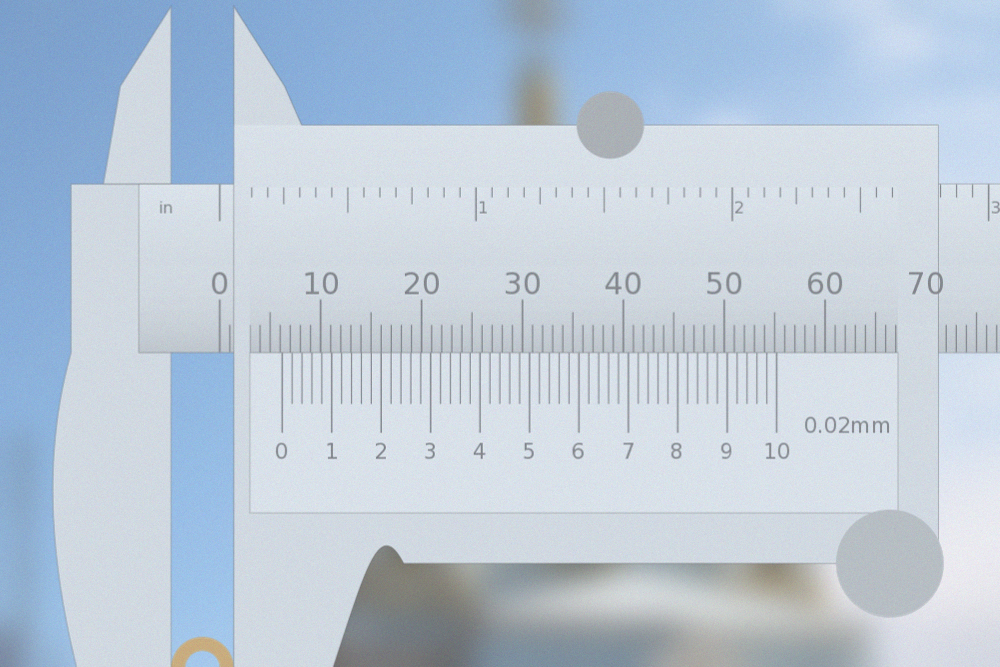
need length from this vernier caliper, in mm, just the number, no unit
6.2
